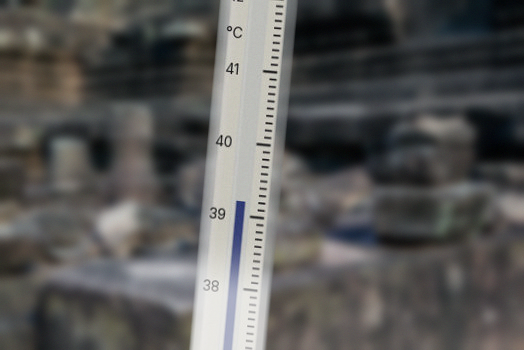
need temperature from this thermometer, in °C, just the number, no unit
39.2
